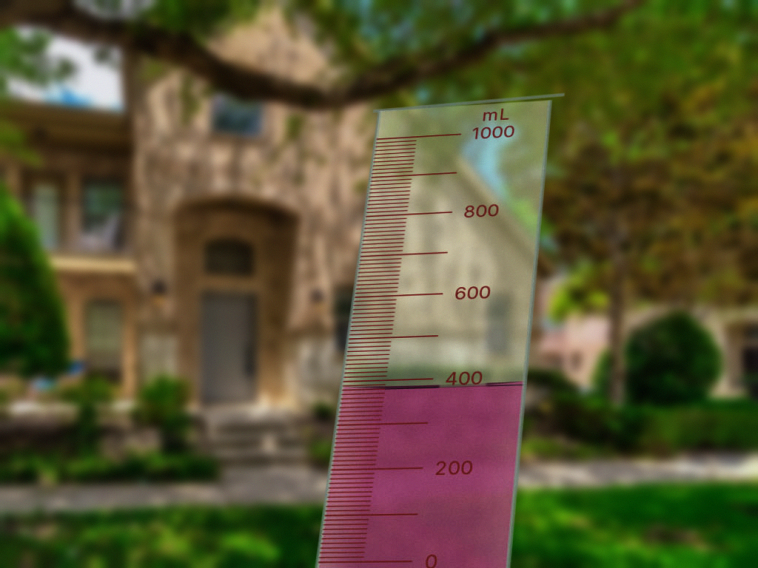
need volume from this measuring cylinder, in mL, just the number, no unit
380
